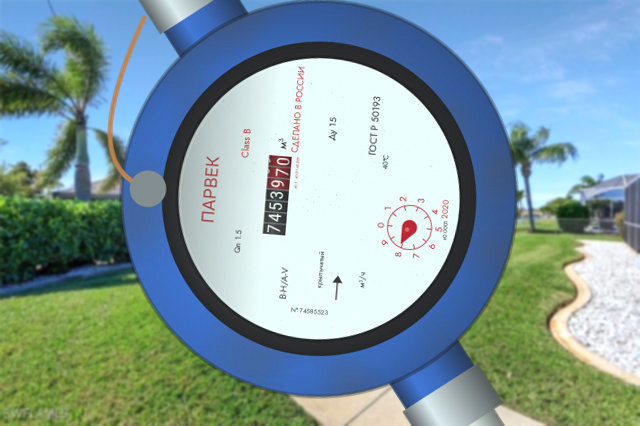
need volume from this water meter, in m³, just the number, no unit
7453.9698
